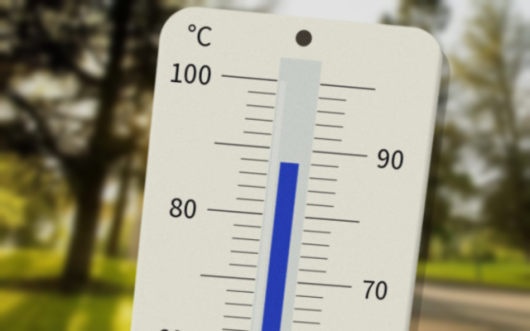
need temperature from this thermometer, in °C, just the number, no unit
88
